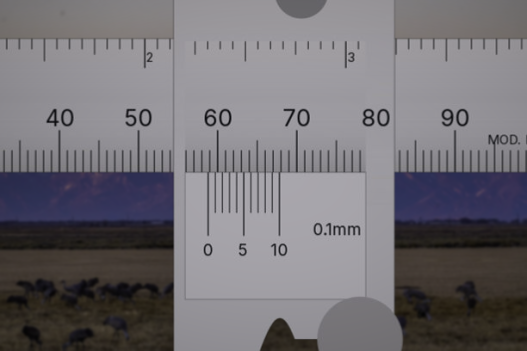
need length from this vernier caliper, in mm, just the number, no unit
58.8
